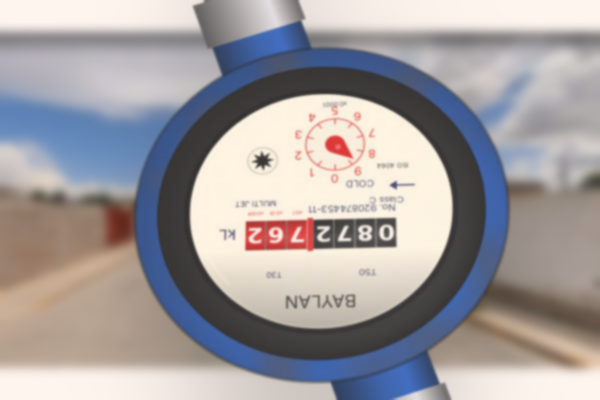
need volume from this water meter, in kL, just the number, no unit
872.7628
